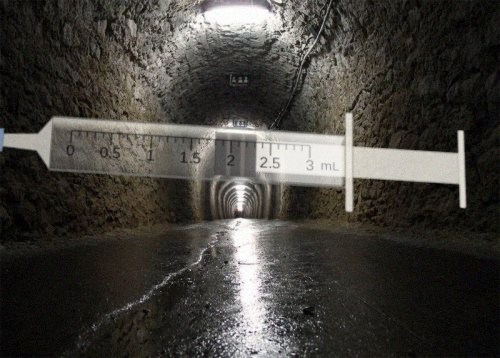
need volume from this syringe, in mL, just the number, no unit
1.8
